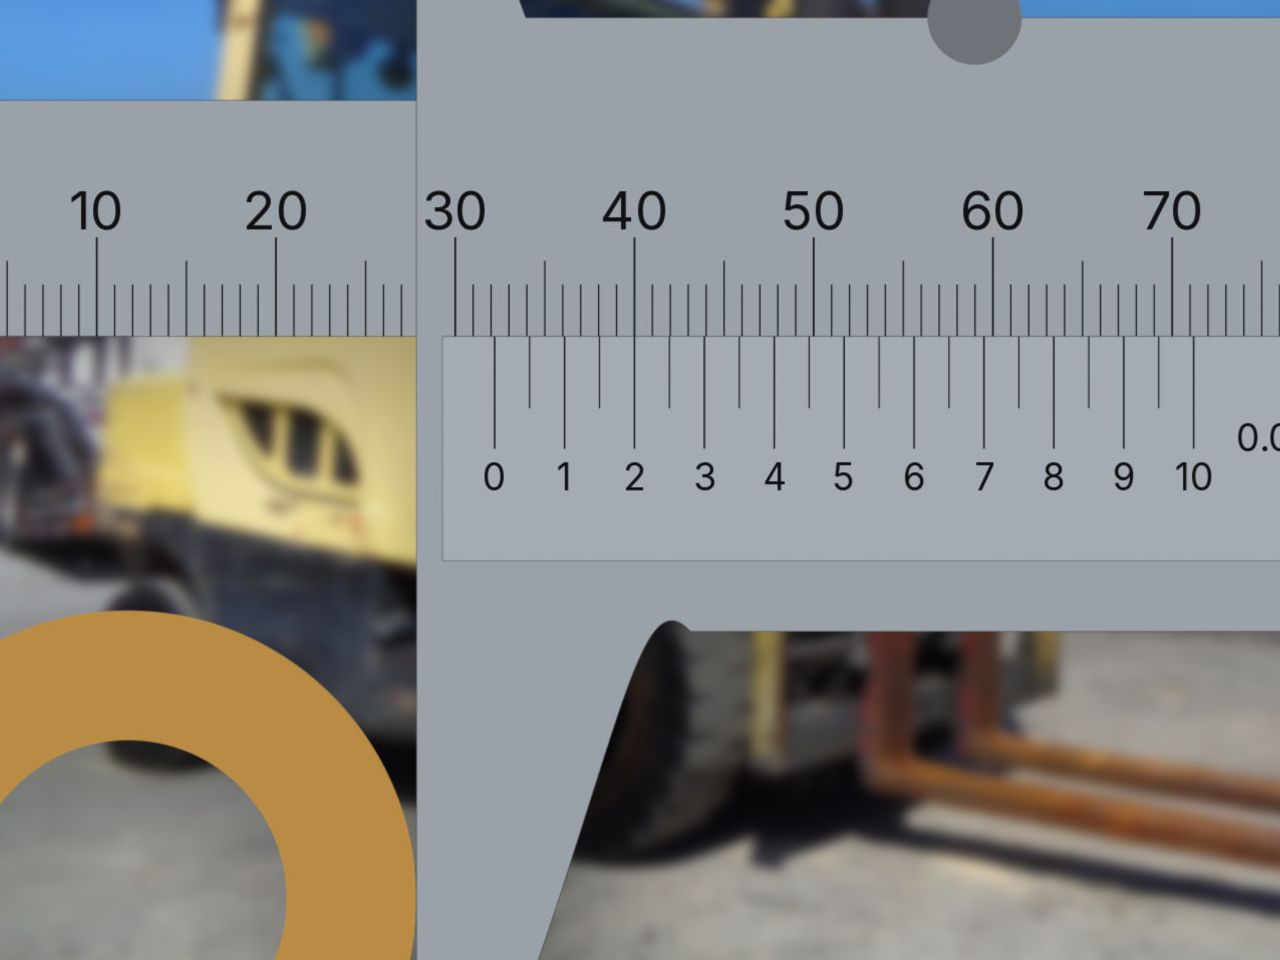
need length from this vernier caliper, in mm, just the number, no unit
32.2
